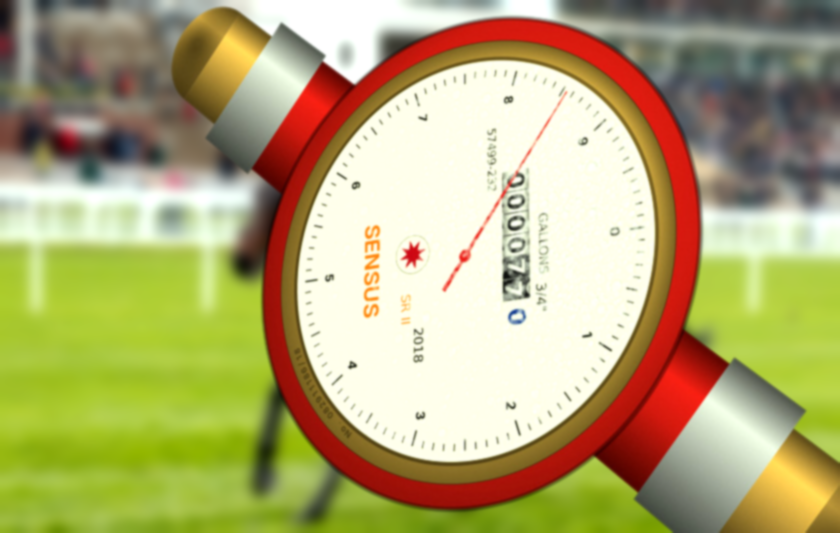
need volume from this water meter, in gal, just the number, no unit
768.5
